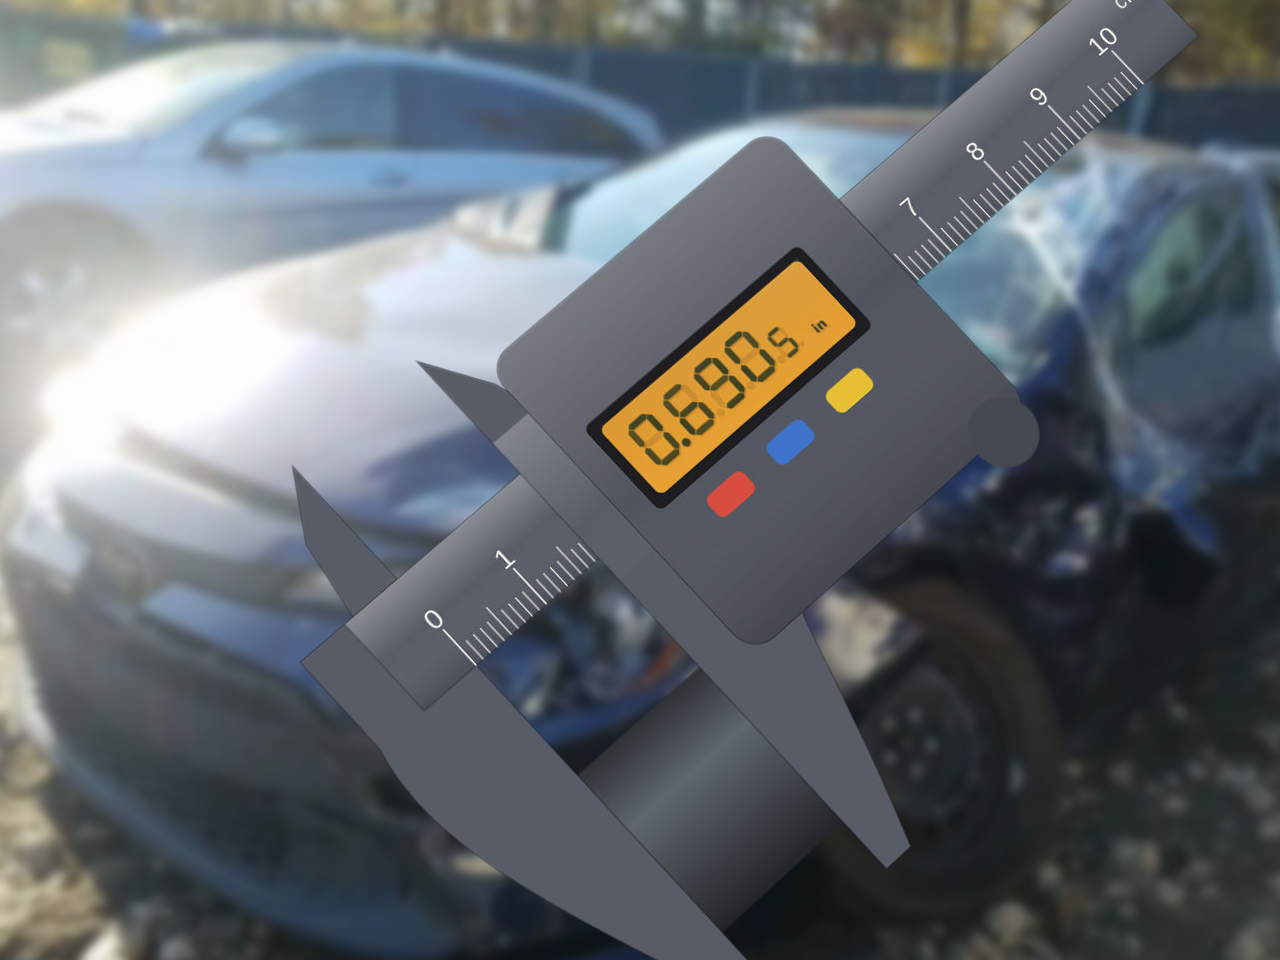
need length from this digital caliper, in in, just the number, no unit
0.6905
